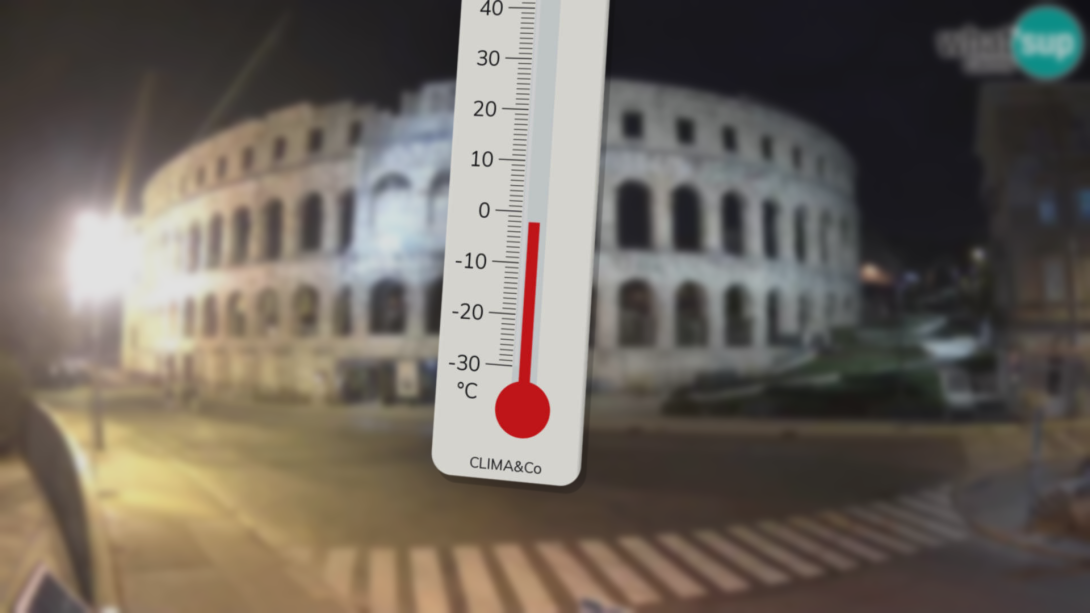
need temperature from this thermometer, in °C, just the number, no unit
-2
